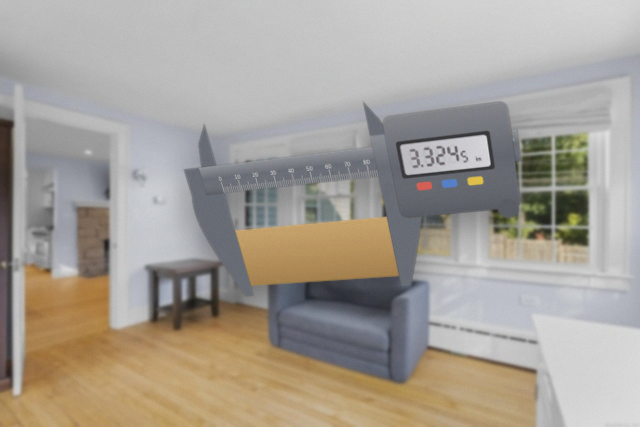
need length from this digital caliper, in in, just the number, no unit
3.3245
